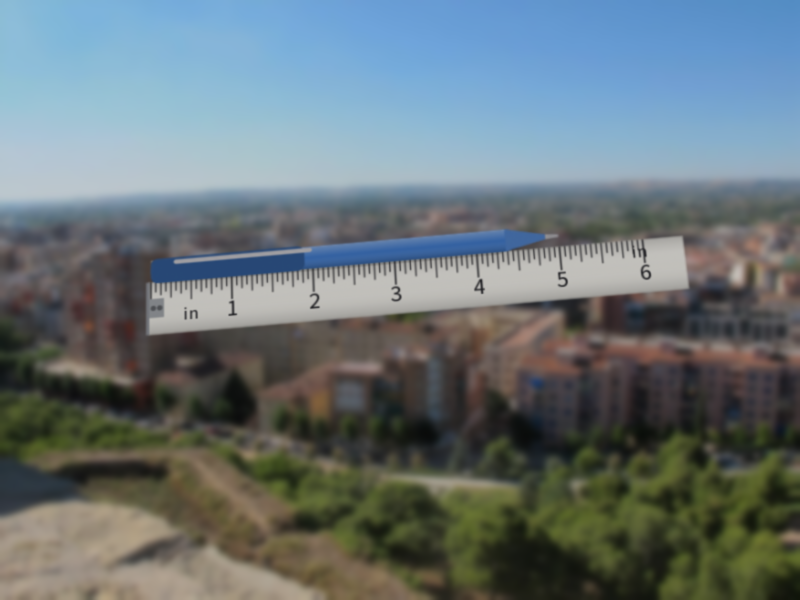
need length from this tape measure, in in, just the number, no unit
5
